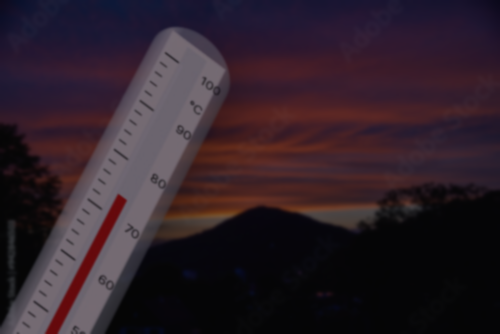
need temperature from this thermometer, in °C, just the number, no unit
74
